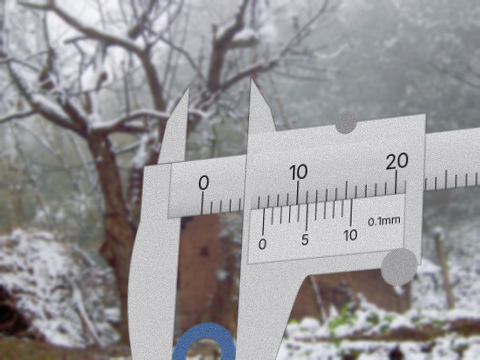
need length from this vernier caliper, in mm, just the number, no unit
6.6
